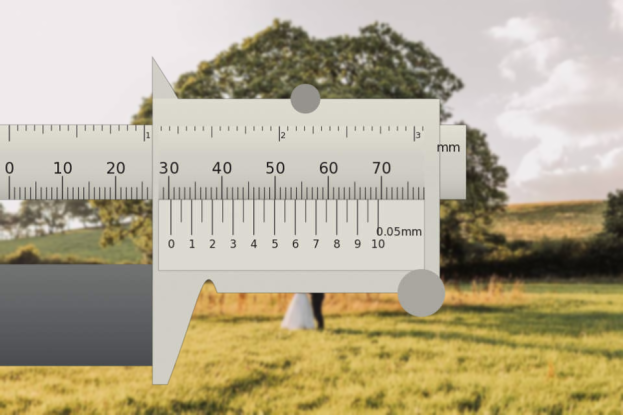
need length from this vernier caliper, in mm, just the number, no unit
30.4
